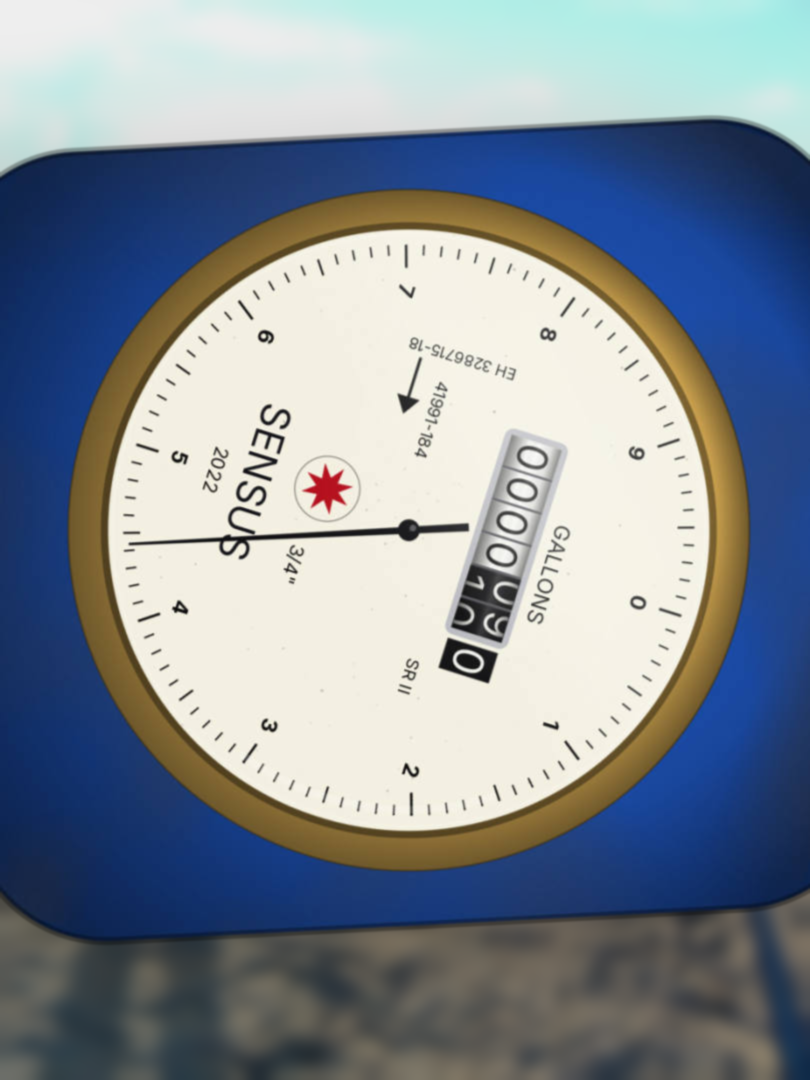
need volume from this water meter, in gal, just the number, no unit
94.4
